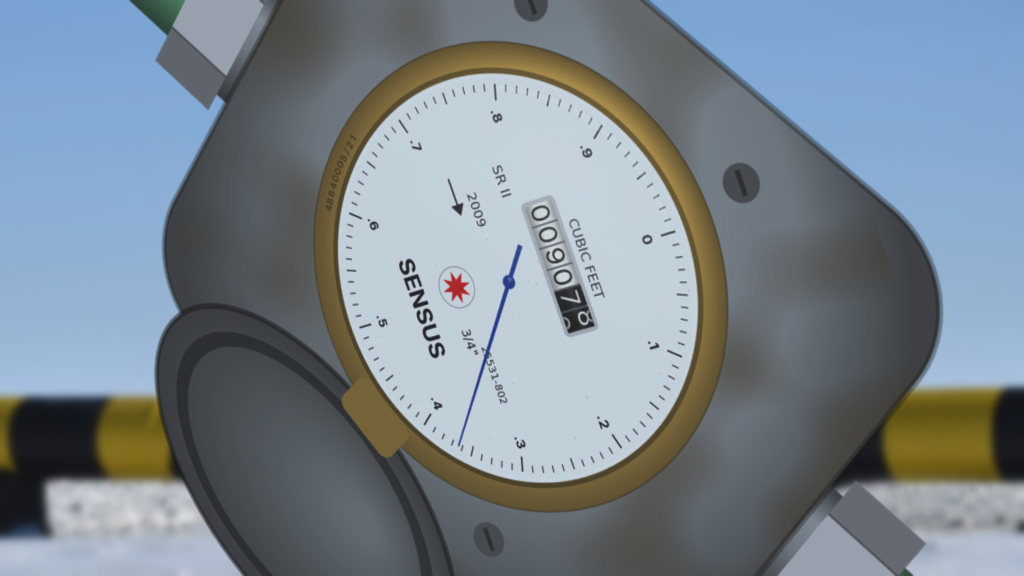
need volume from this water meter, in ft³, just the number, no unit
9078.36
